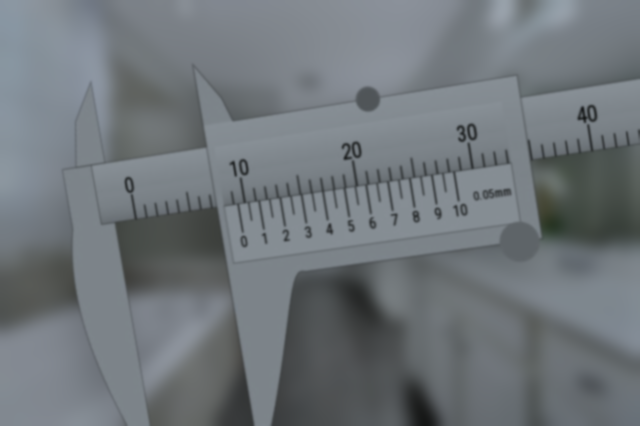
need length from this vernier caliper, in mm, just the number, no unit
9.4
